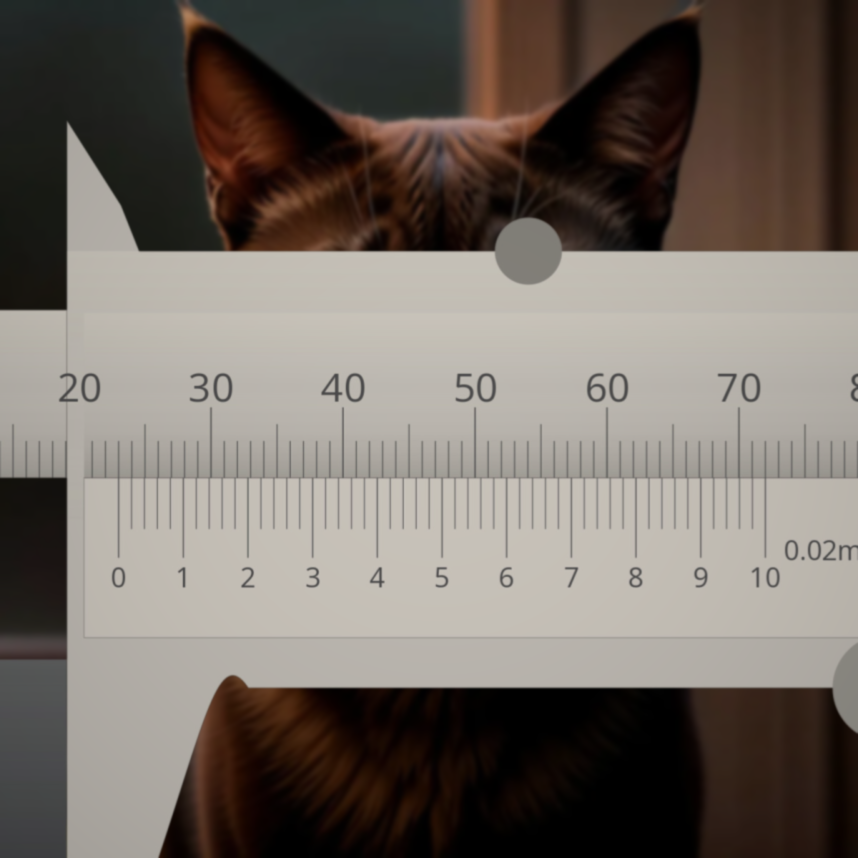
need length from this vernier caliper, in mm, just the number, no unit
23.0
